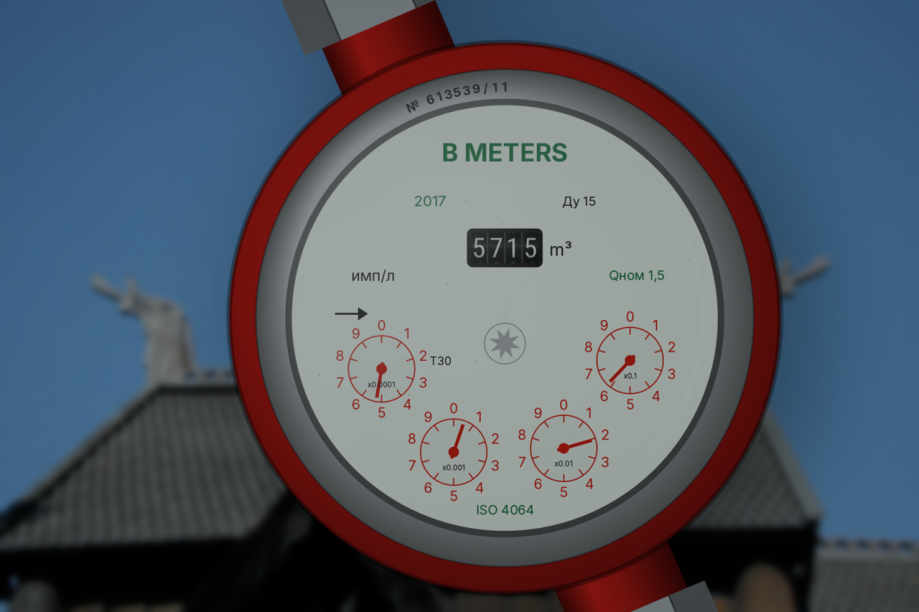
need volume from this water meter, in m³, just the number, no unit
5715.6205
